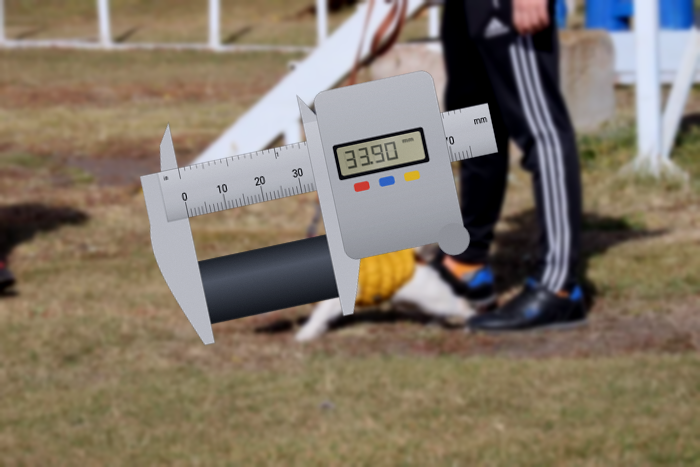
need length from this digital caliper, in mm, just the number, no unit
33.90
